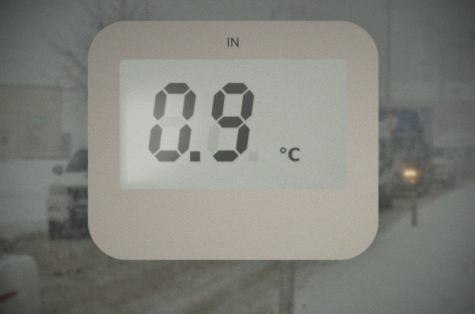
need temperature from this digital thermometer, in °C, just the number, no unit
0.9
